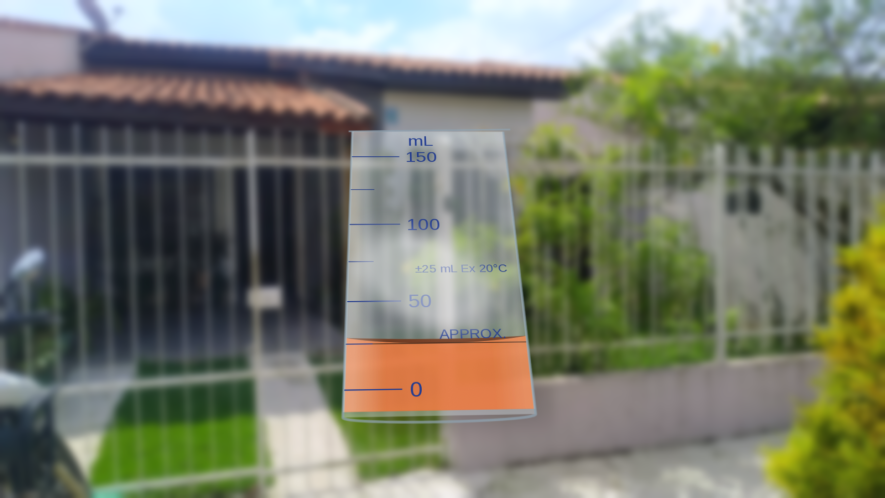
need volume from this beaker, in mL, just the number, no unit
25
